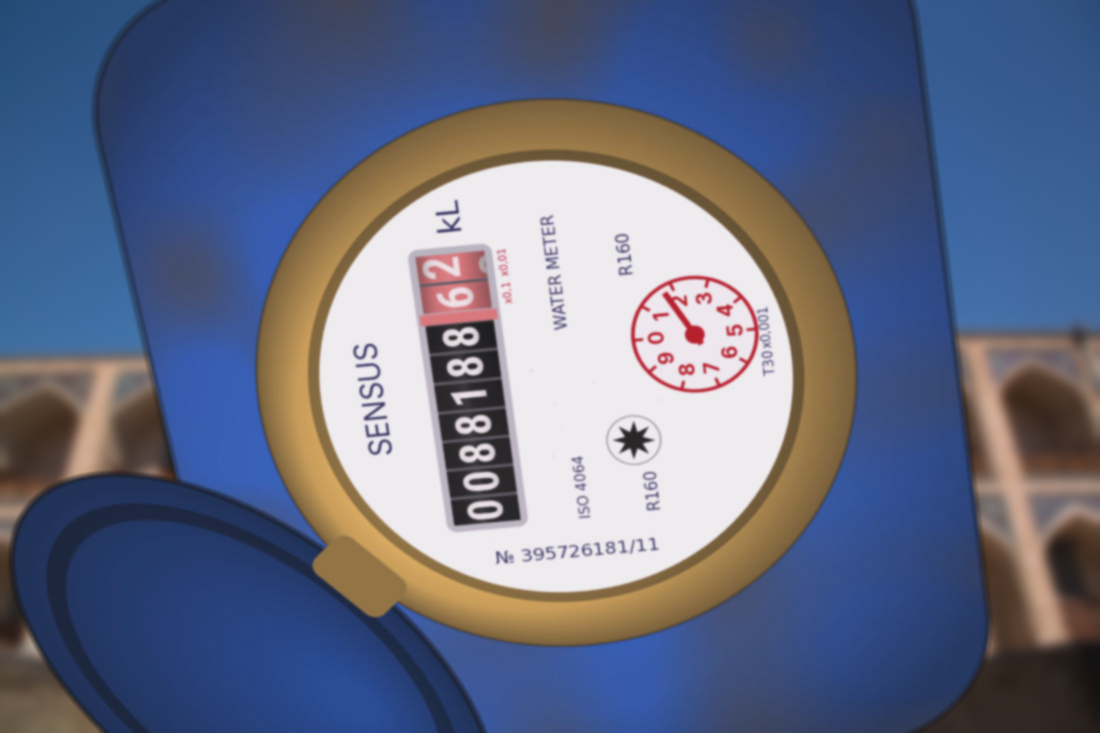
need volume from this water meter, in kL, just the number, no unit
88188.621
